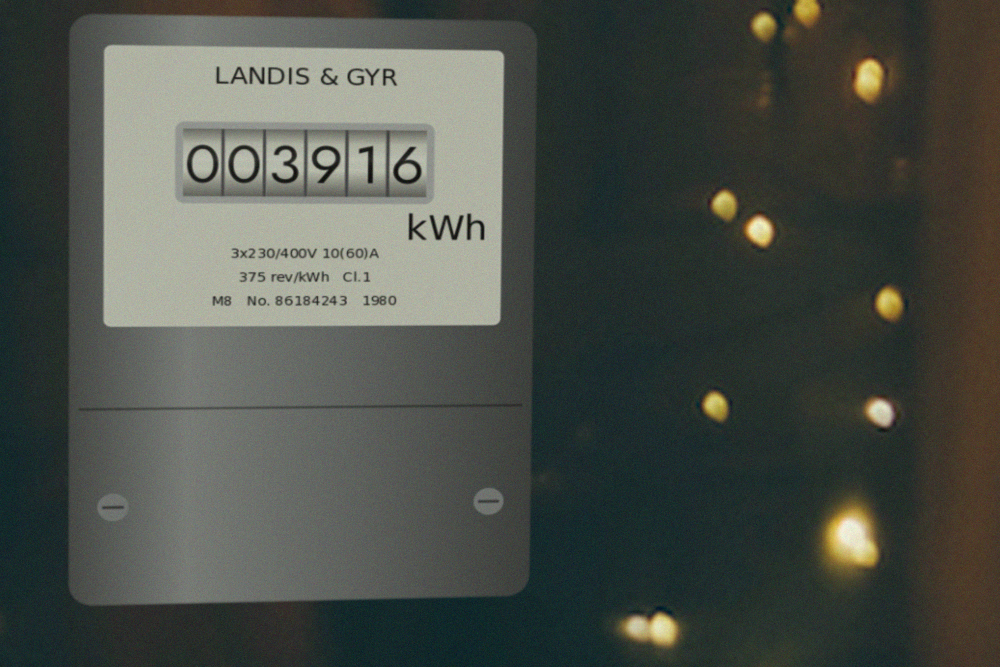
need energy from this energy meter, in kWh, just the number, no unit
3916
